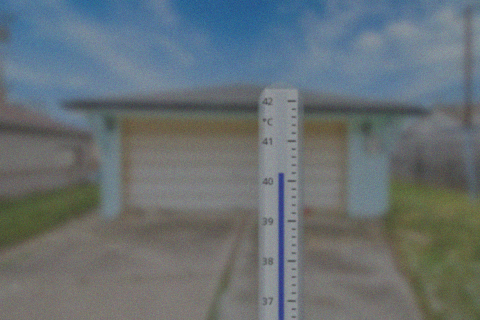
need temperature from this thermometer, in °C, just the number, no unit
40.2
